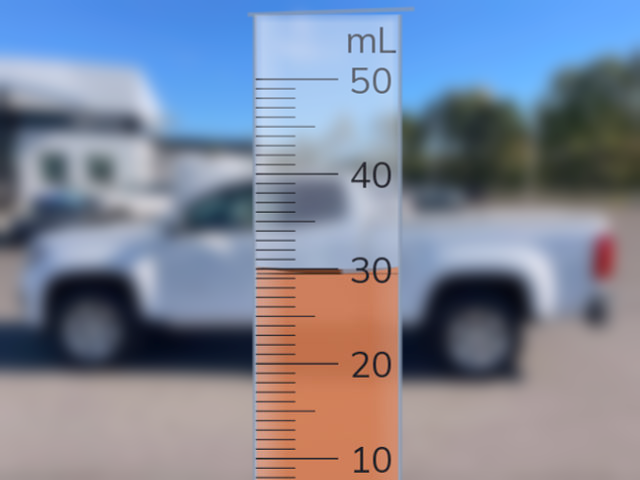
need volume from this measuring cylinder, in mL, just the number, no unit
29.5
